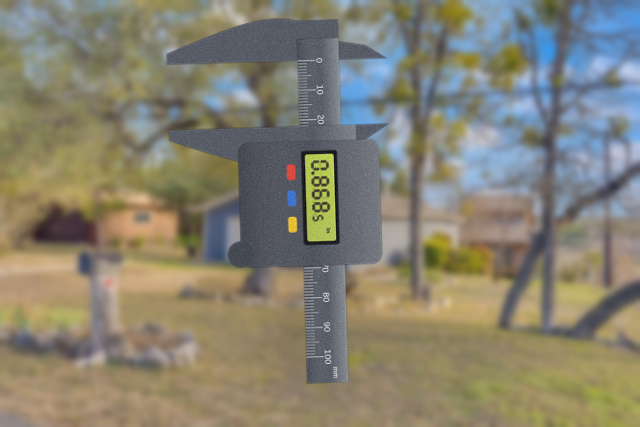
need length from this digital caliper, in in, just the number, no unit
0.8685
